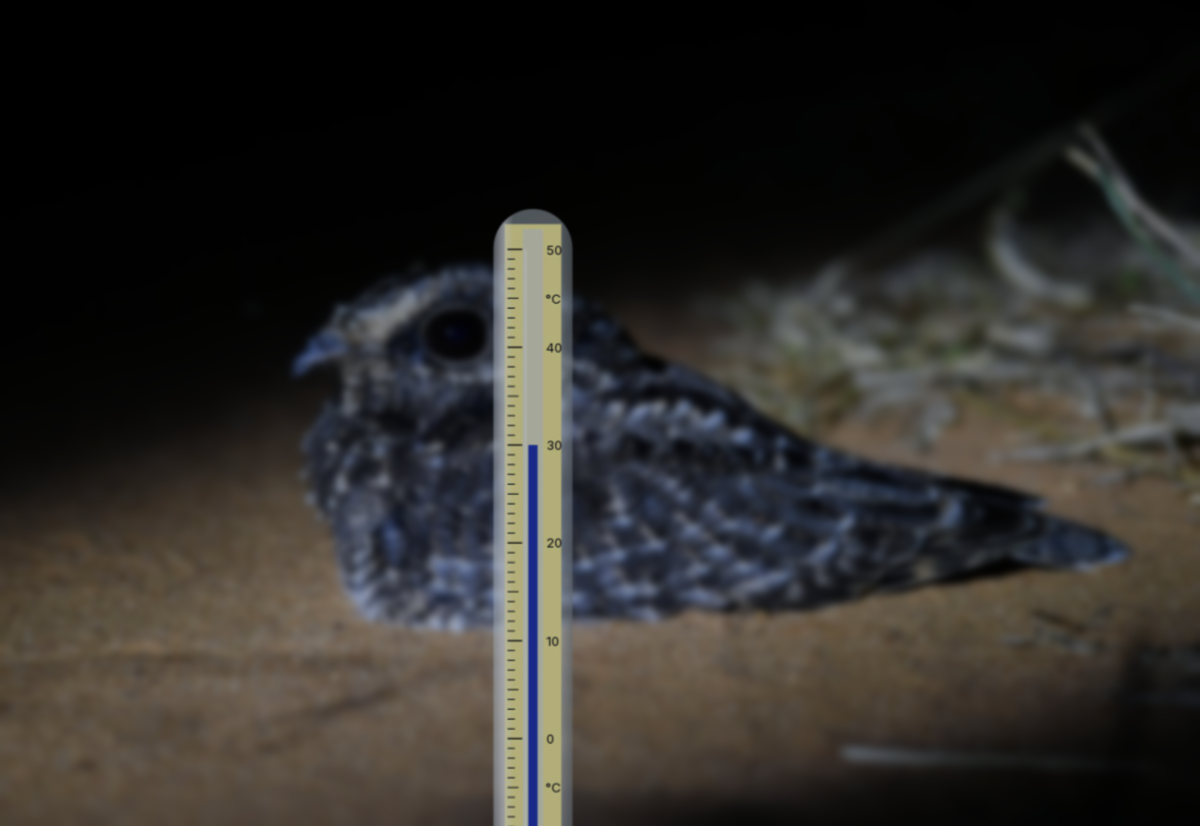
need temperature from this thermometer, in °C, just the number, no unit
30
